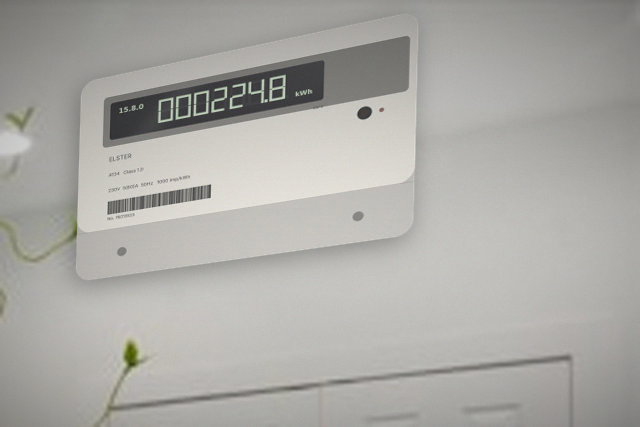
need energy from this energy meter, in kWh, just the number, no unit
224.8
